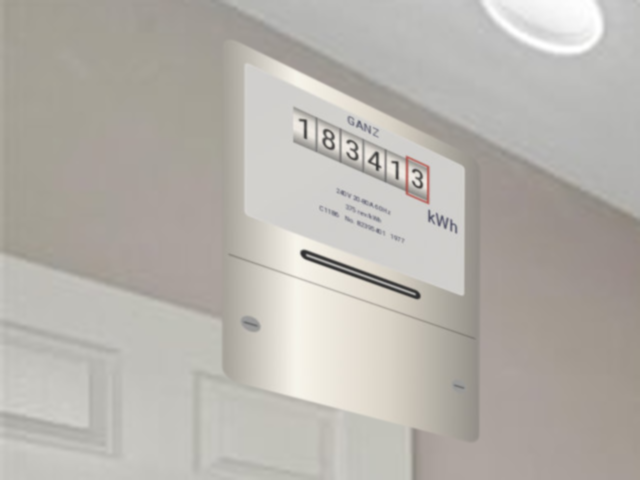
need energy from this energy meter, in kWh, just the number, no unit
18341.3
